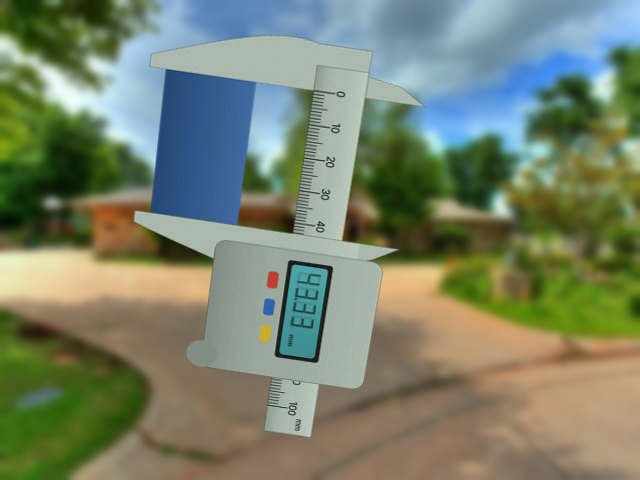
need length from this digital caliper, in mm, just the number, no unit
43.33
